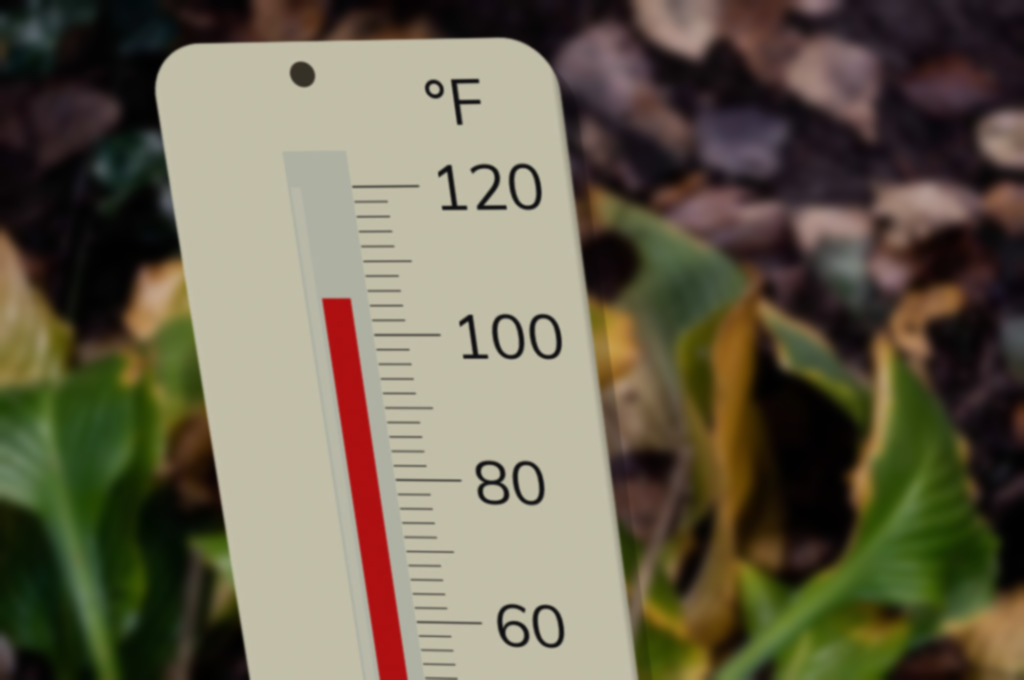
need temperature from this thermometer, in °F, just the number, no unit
105
